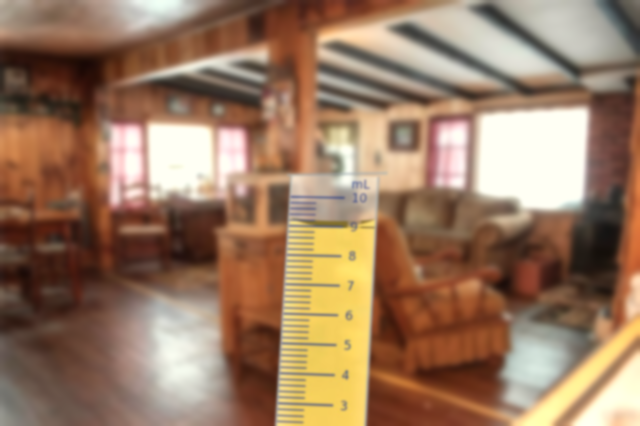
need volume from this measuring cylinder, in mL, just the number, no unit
9
